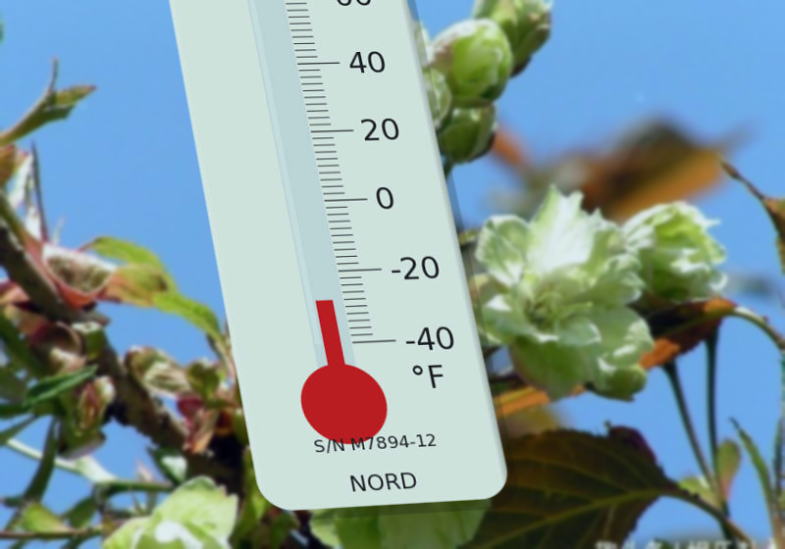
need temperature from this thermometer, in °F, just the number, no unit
-28
